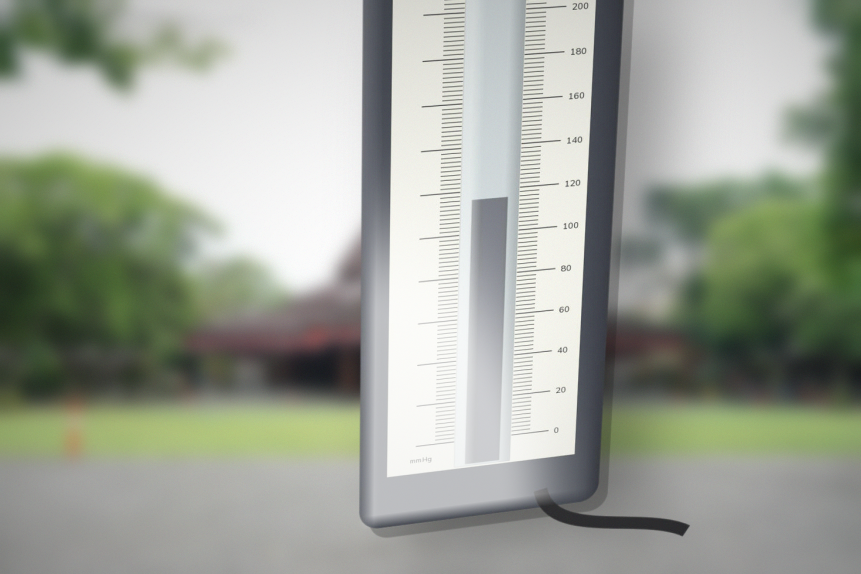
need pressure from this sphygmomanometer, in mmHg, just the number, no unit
116
